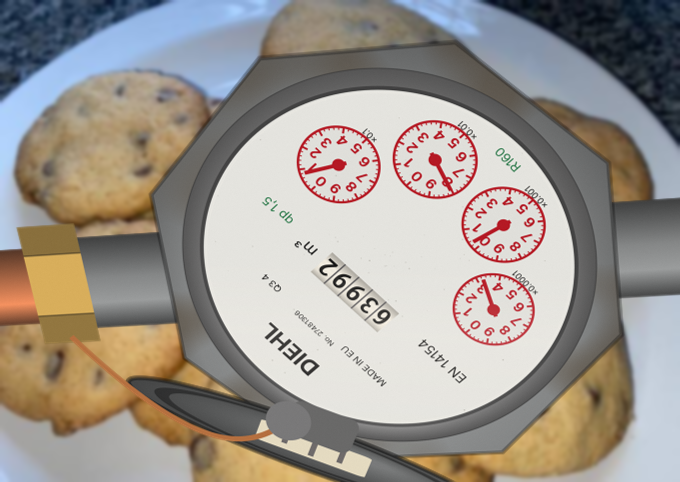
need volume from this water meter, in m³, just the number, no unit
63992.0803
